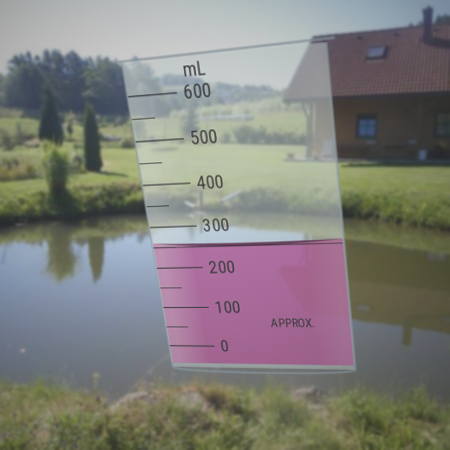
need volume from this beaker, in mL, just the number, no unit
250
